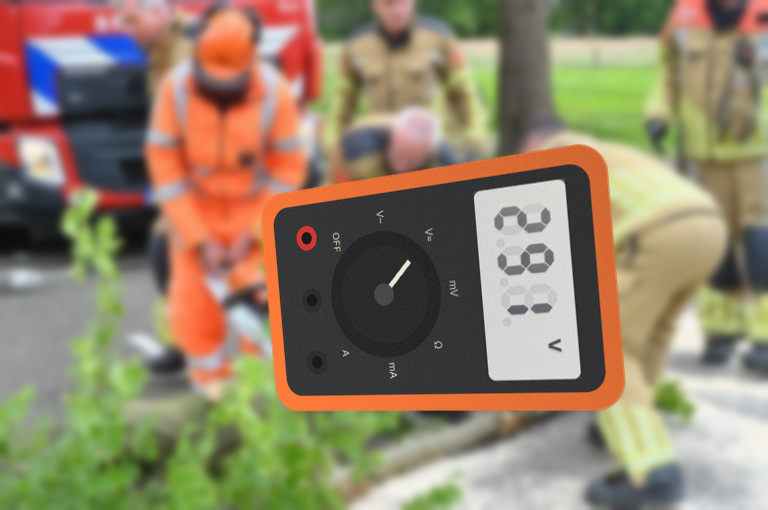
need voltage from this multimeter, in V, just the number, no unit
291
